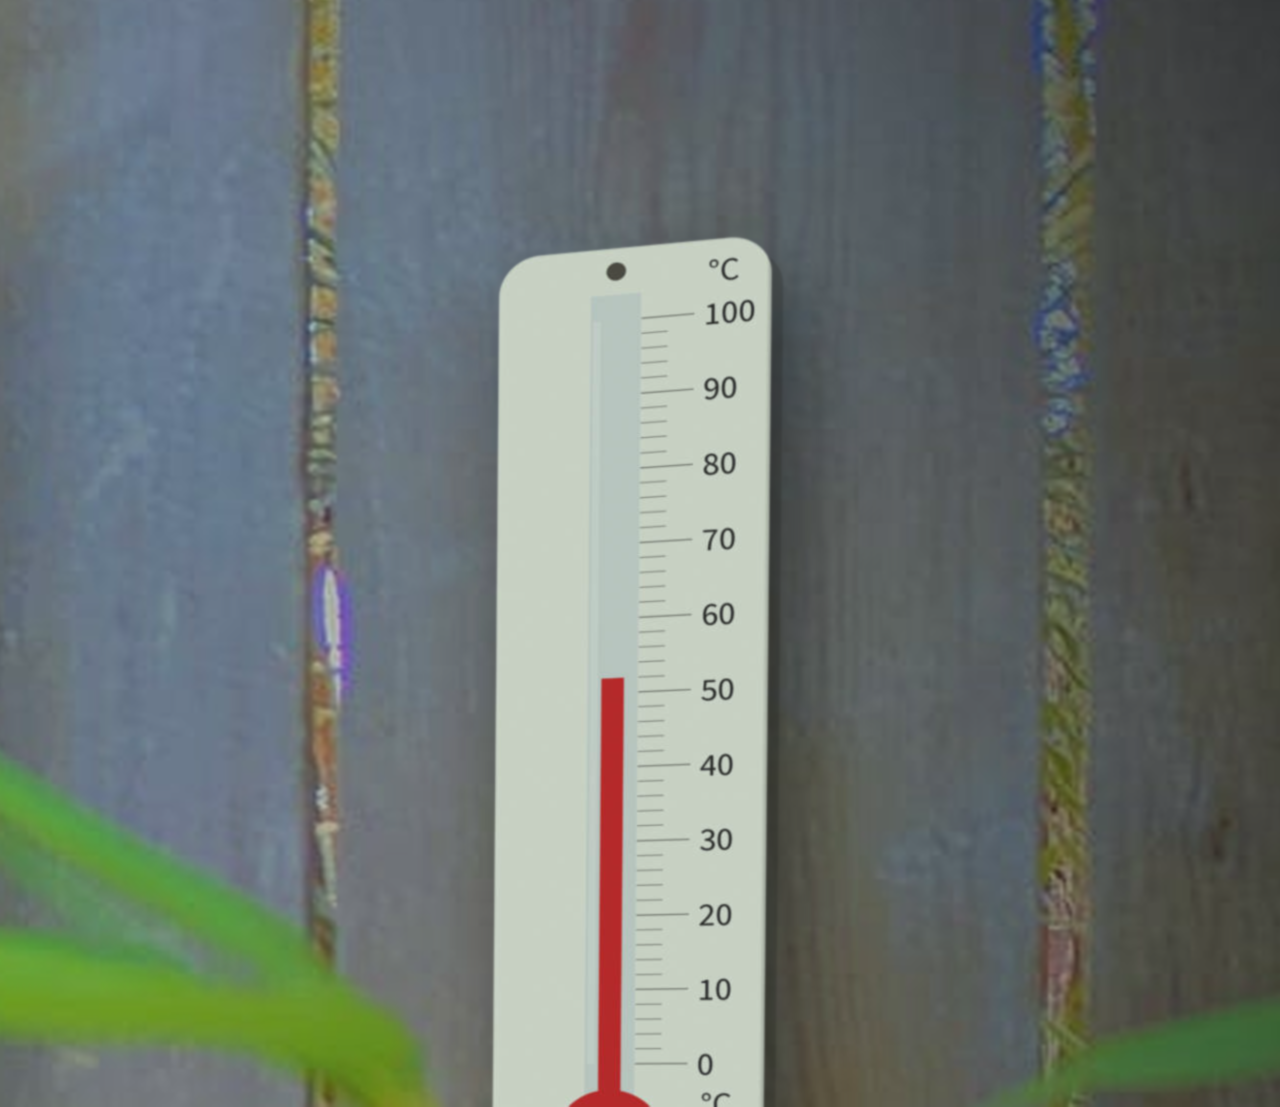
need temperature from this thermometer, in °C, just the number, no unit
52
